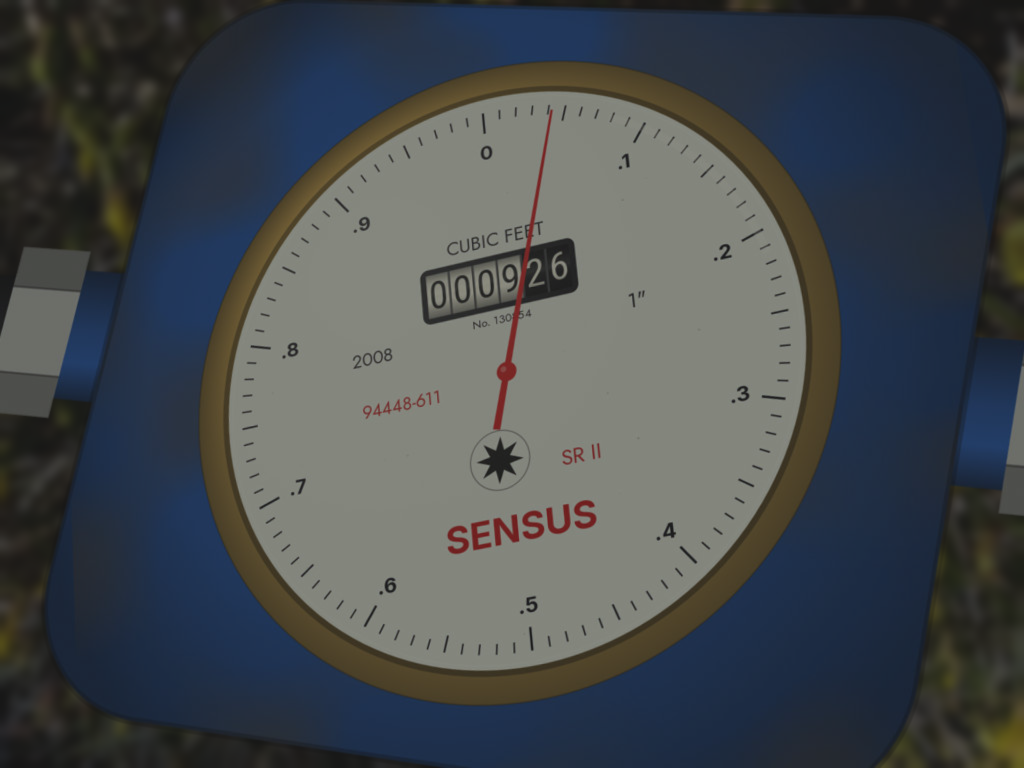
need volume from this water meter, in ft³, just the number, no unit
926.04
